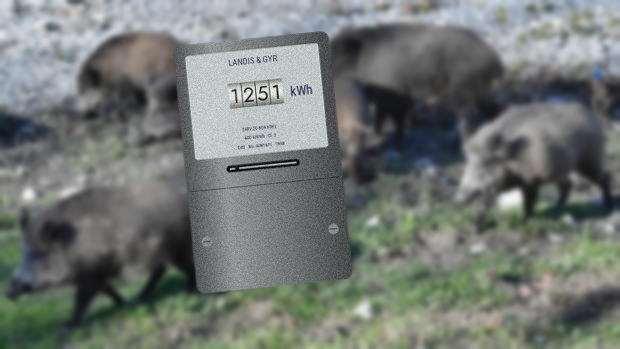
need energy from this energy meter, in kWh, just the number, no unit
1251
